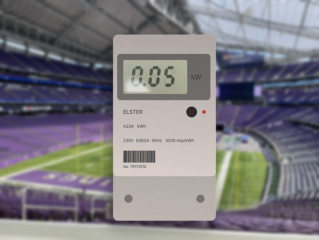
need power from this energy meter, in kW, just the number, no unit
0.05
